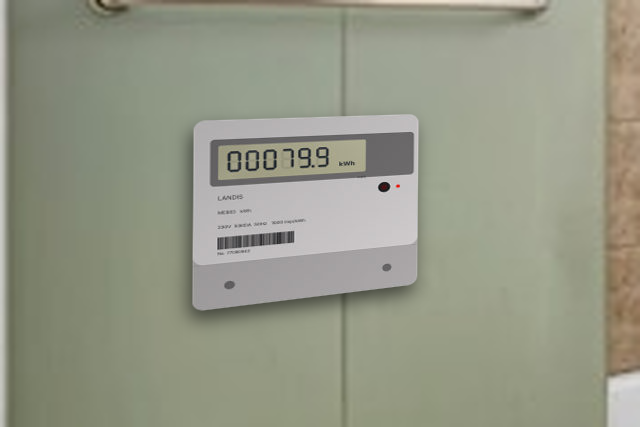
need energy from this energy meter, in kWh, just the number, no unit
79.9
